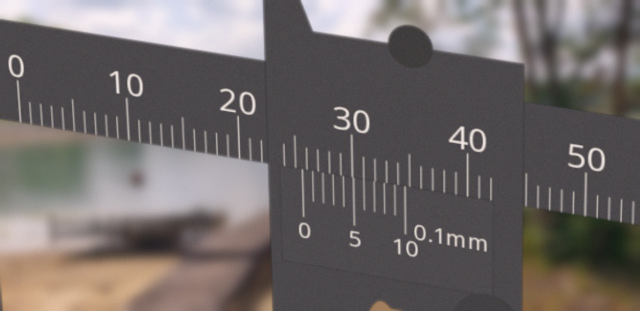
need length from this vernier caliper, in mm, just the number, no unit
25.6
